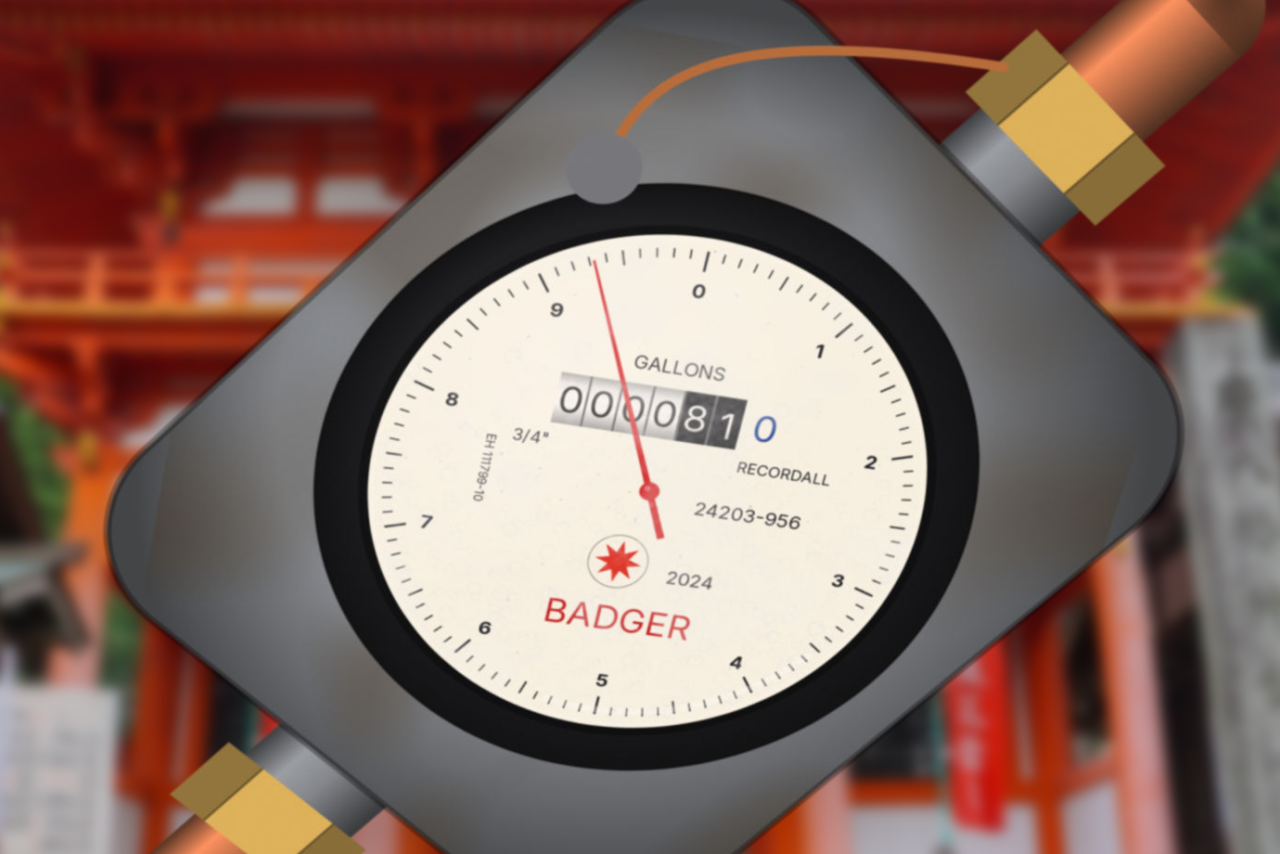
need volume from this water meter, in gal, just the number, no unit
809.3
